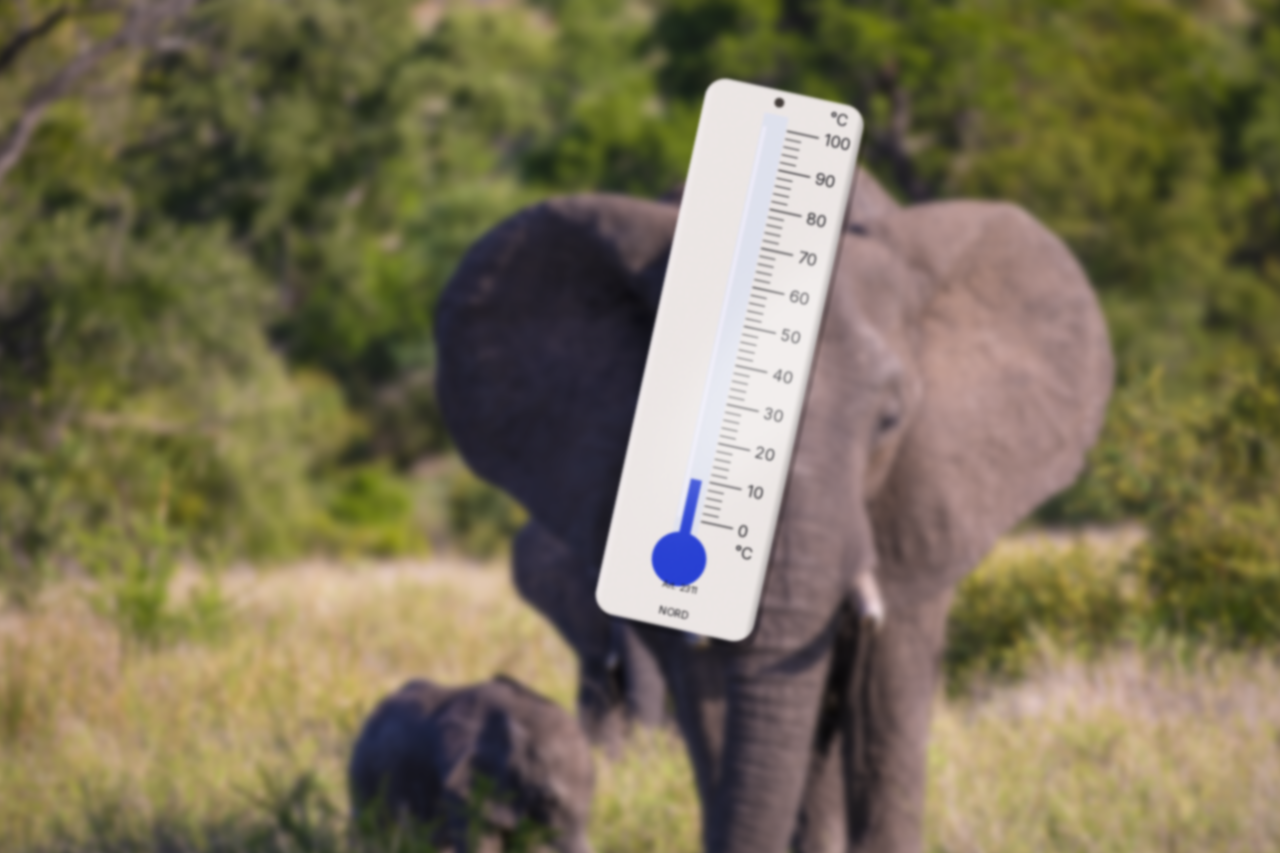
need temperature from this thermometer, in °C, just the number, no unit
10
